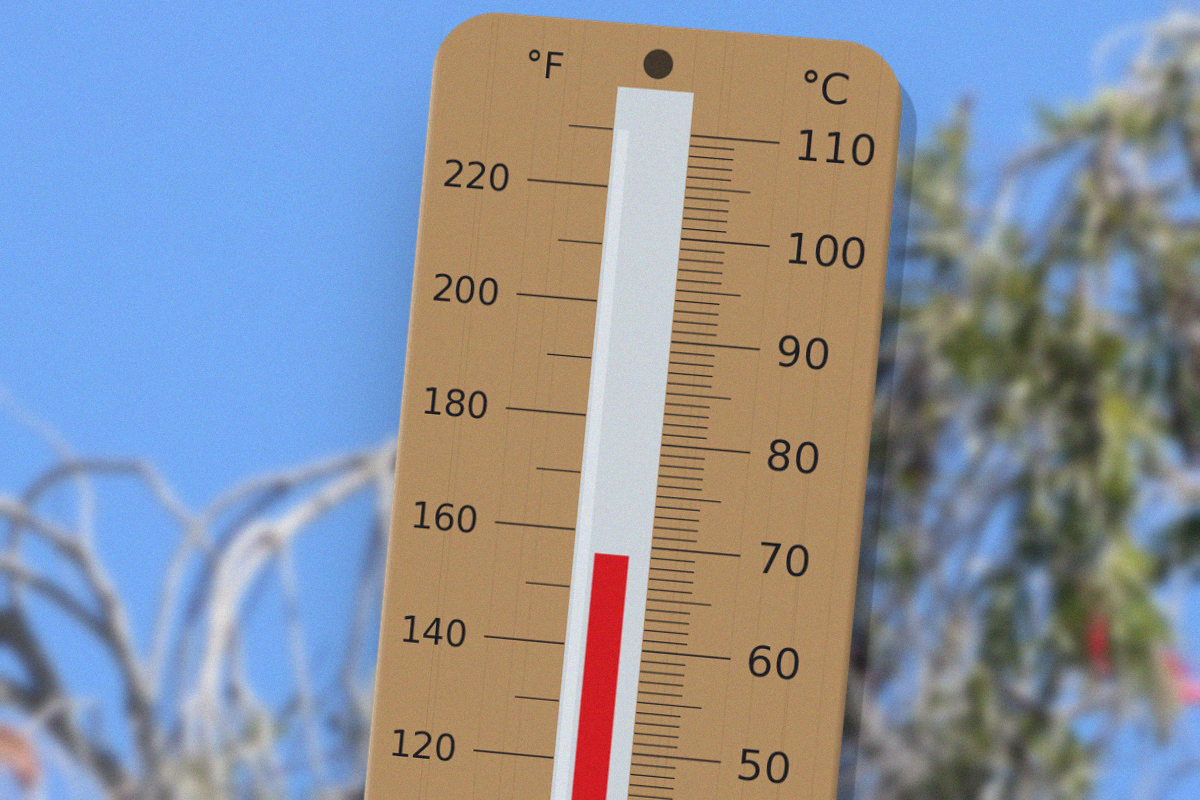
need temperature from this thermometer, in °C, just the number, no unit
69
